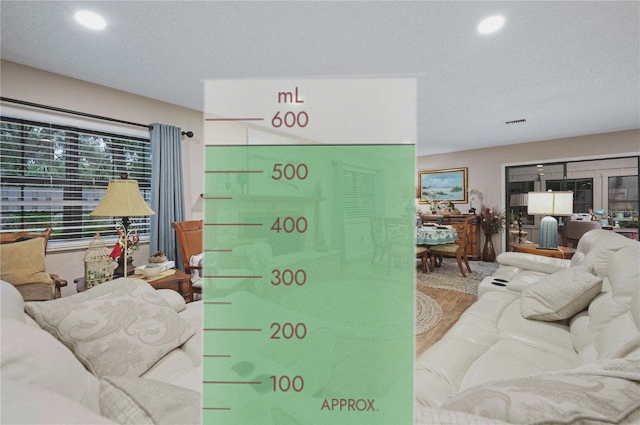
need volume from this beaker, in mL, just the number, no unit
550
